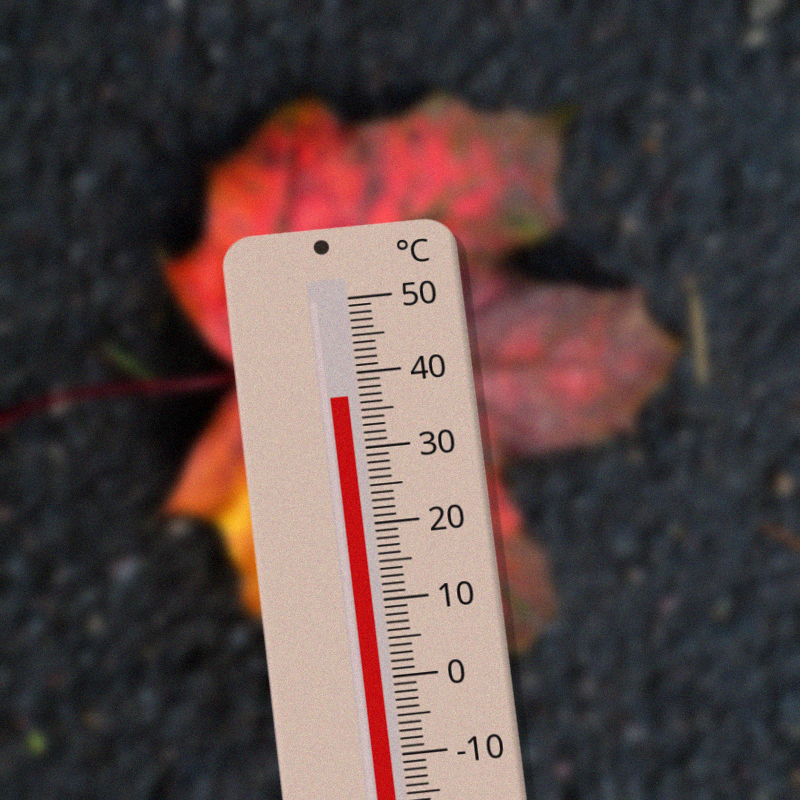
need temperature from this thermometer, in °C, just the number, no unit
37
